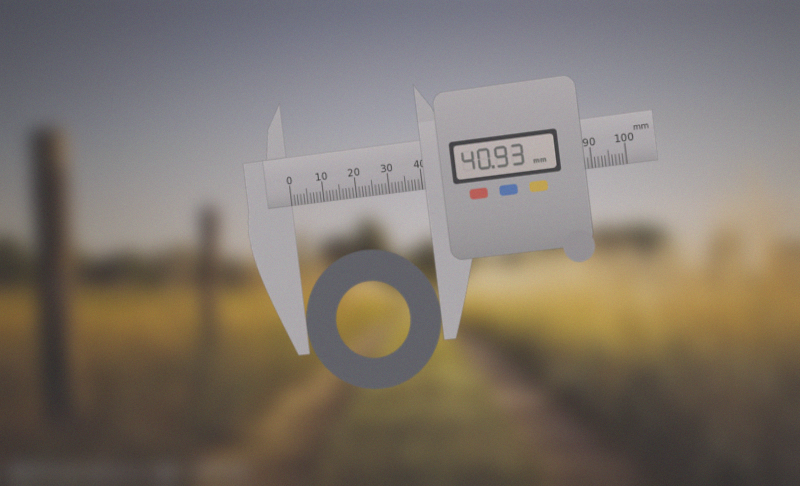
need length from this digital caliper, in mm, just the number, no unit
40.93
